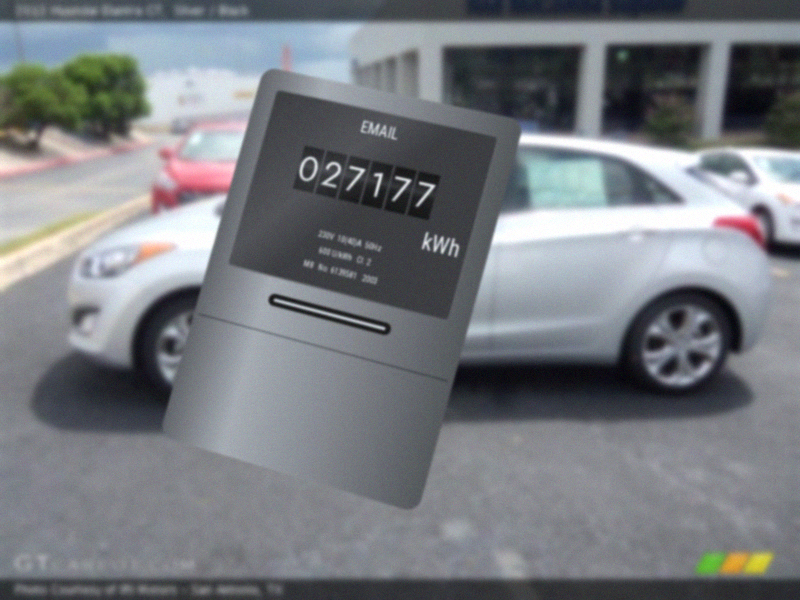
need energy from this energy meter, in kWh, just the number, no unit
27177
